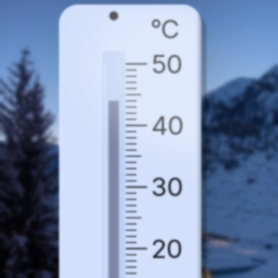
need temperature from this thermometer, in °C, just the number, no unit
44
